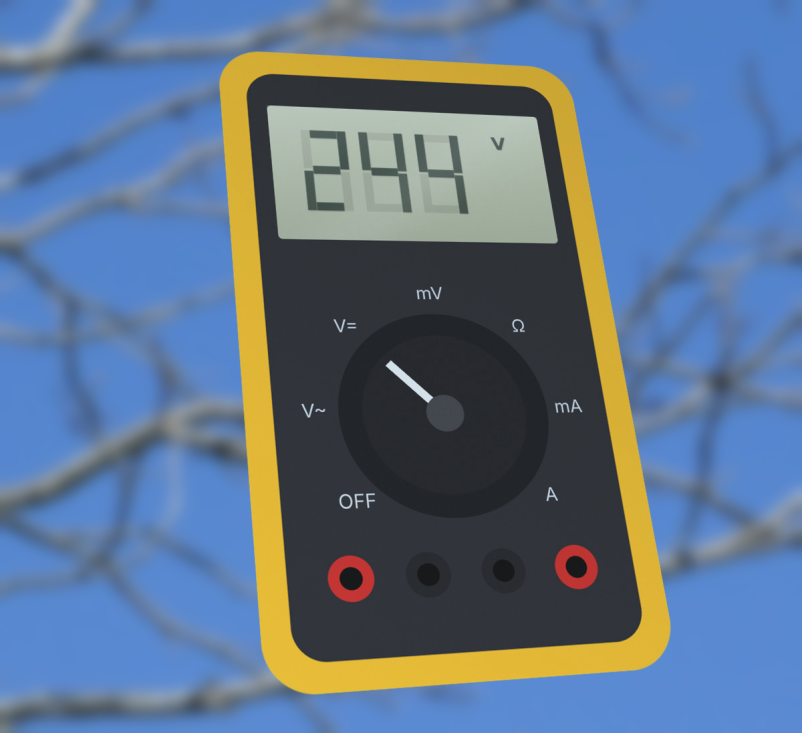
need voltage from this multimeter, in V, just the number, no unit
244
